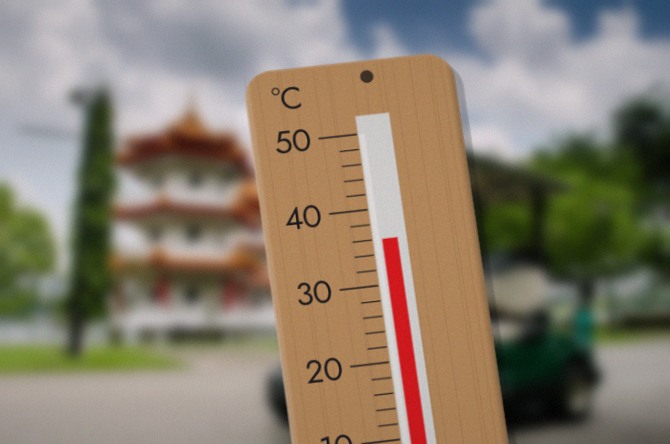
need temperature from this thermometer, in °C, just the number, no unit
36
